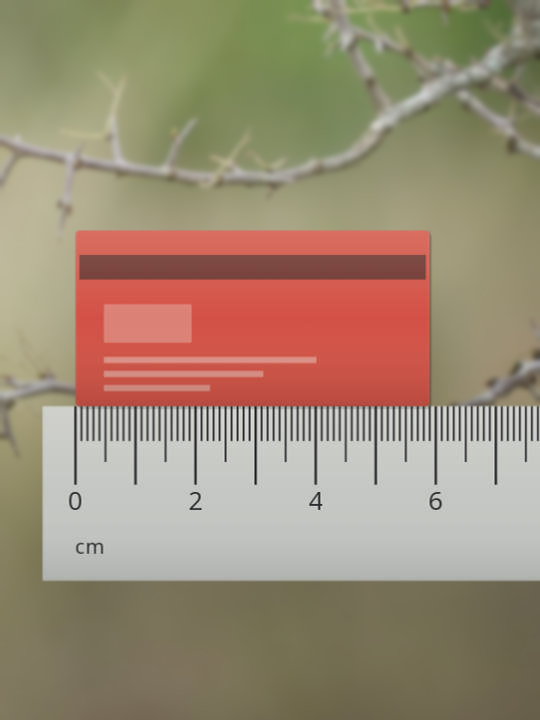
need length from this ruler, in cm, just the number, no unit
5.9
